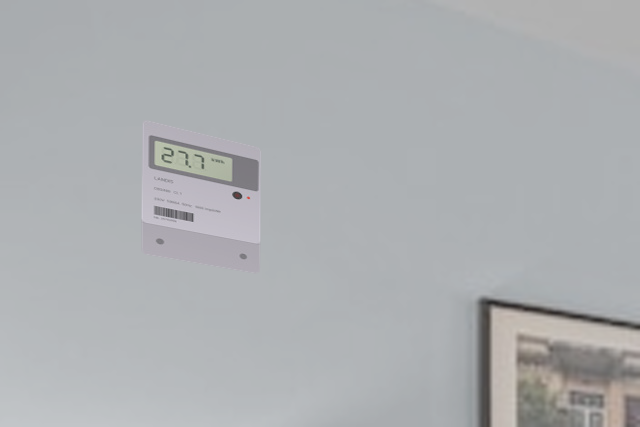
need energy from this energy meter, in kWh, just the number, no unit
27.7
